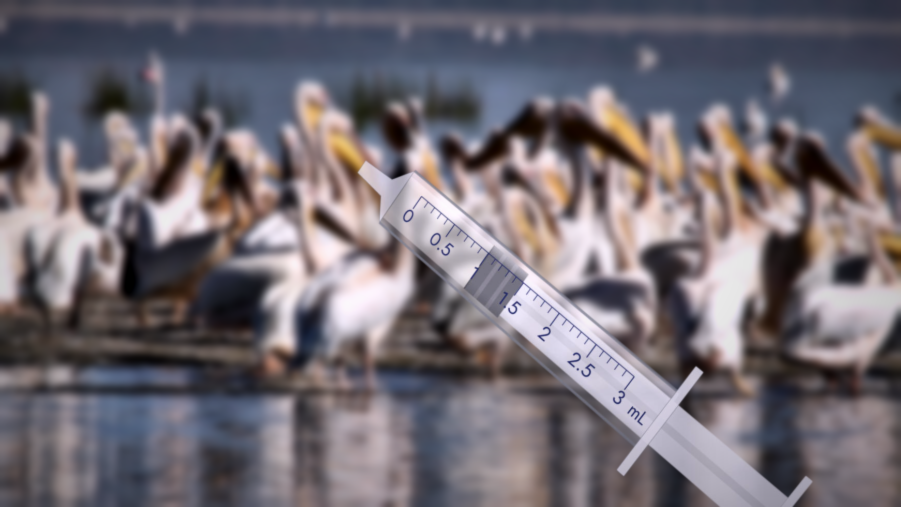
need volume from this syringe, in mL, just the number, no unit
1
